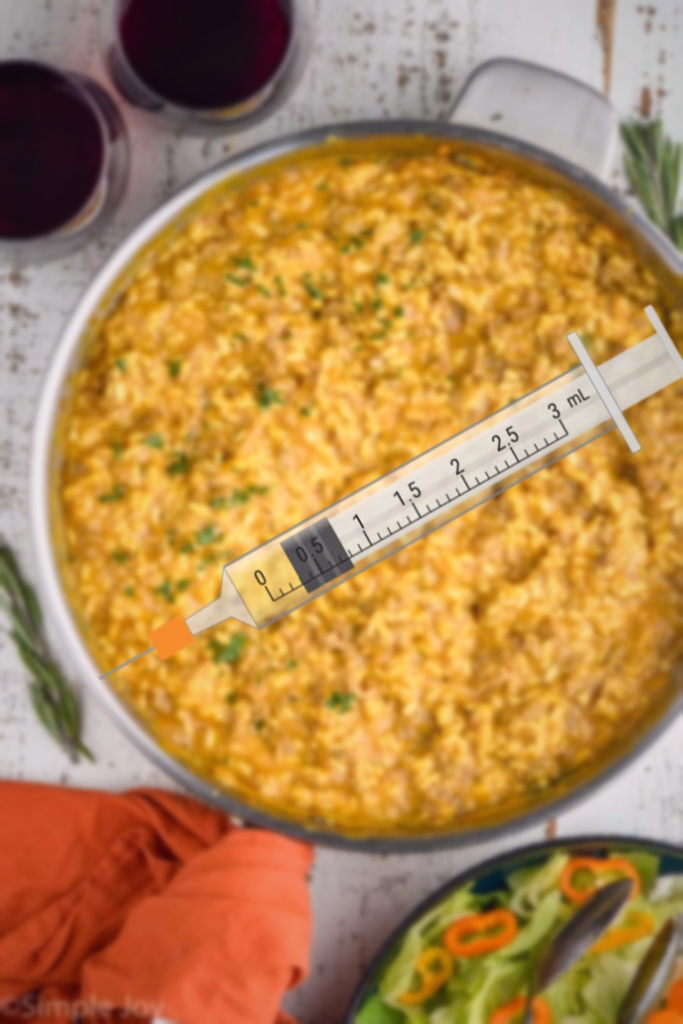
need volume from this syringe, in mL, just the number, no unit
0.3
